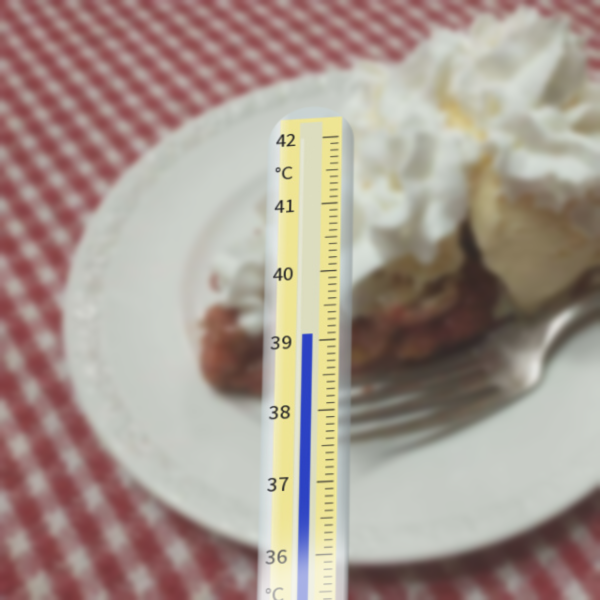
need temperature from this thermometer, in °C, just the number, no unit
39.1
